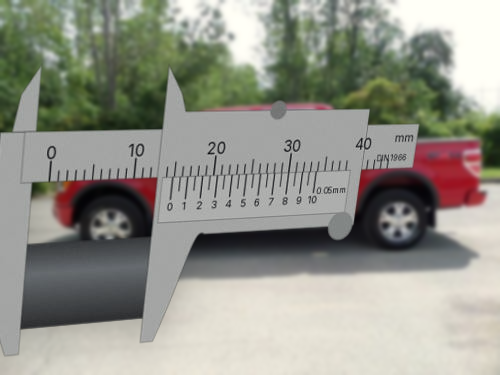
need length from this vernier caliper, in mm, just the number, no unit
14.8
